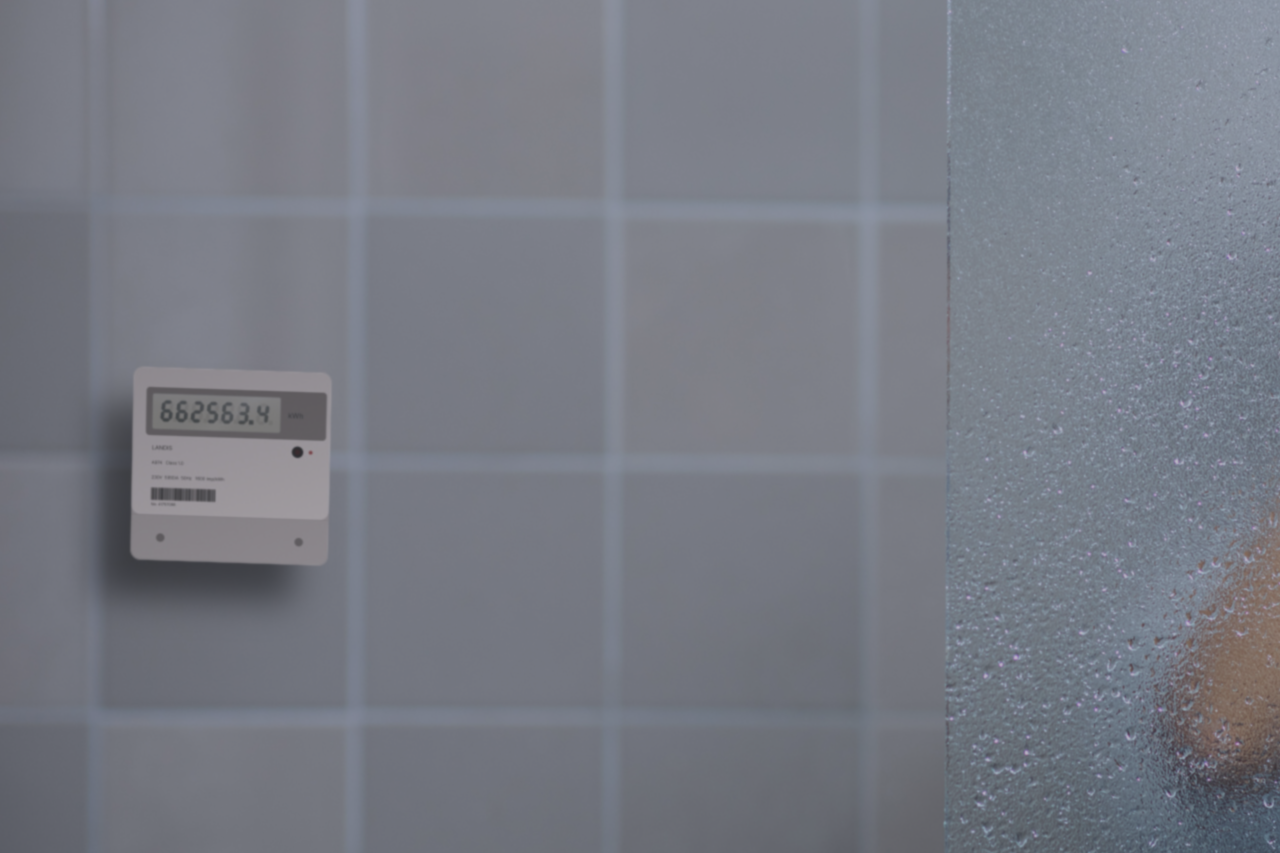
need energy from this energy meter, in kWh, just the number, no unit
662563.4
